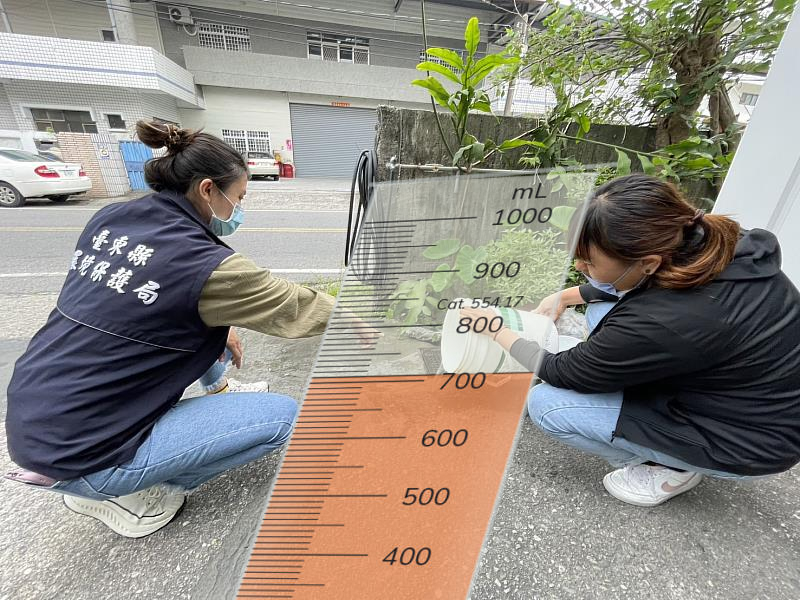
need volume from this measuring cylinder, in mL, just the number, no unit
710
